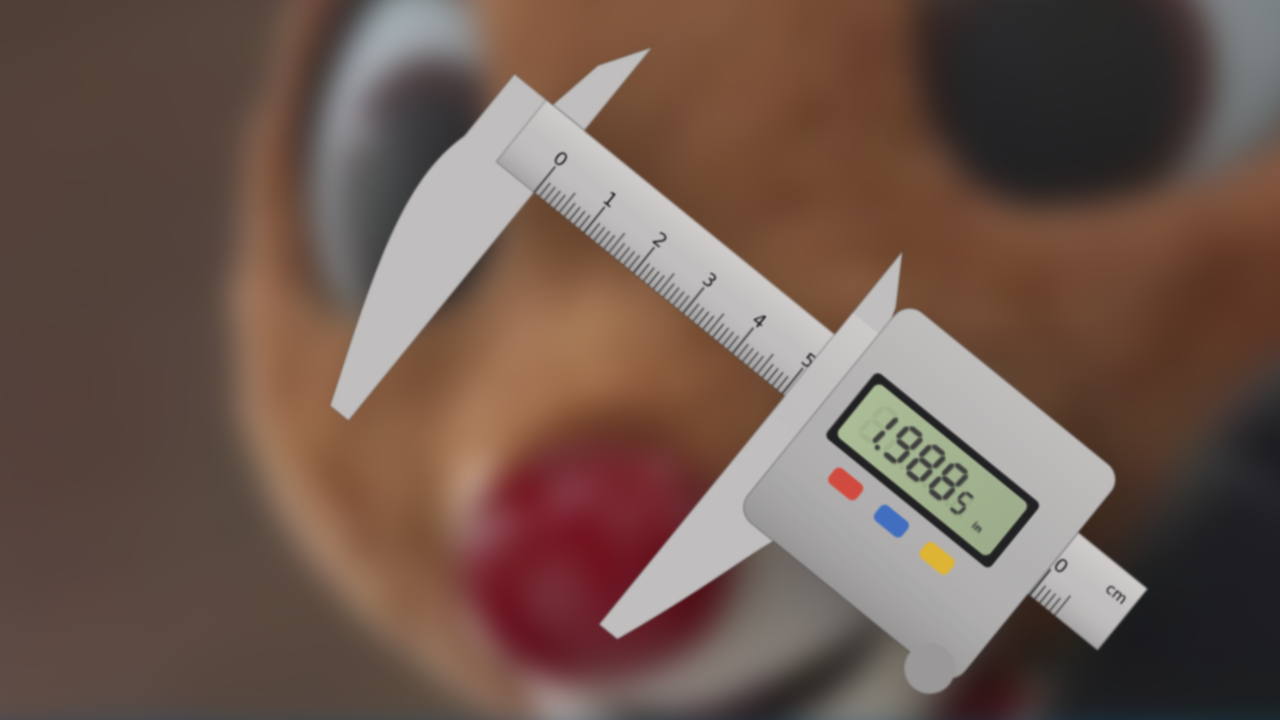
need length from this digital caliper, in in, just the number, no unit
1.9885
